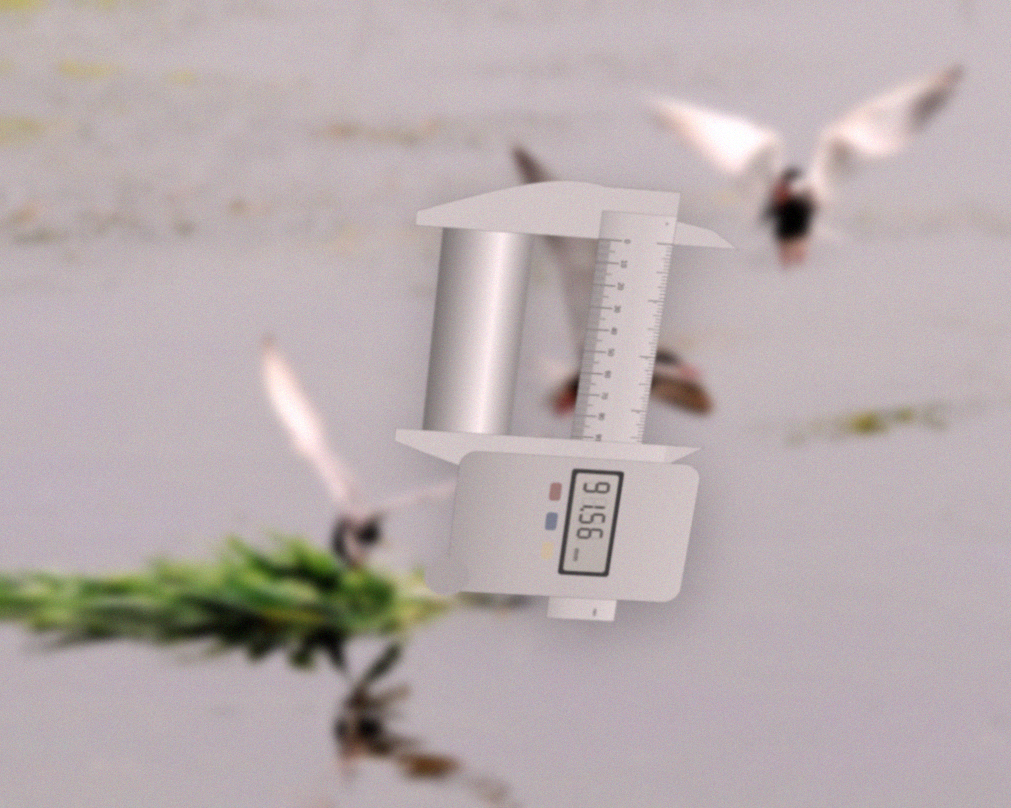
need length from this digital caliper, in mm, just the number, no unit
91.56
